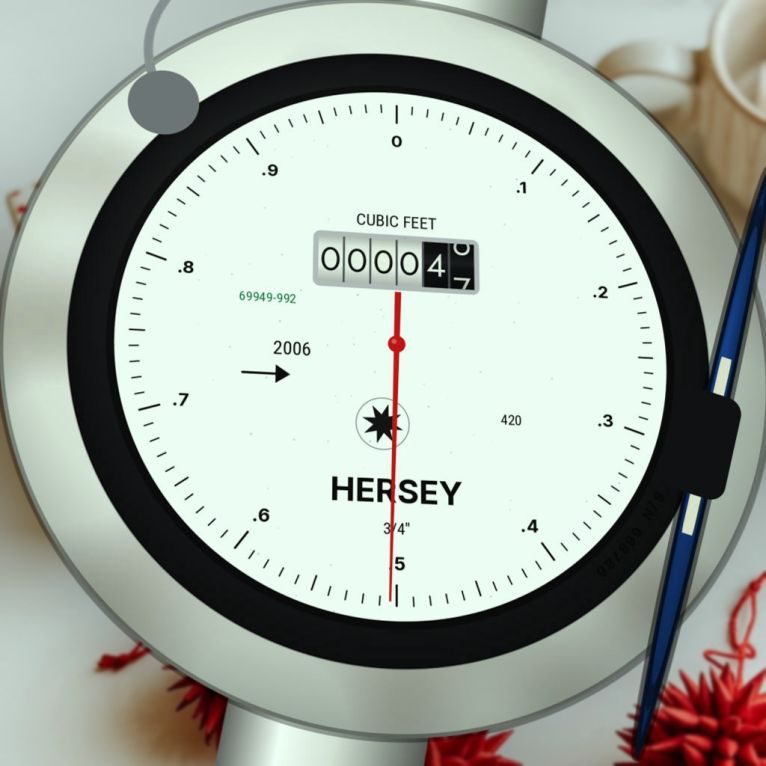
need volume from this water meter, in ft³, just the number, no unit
46.50
